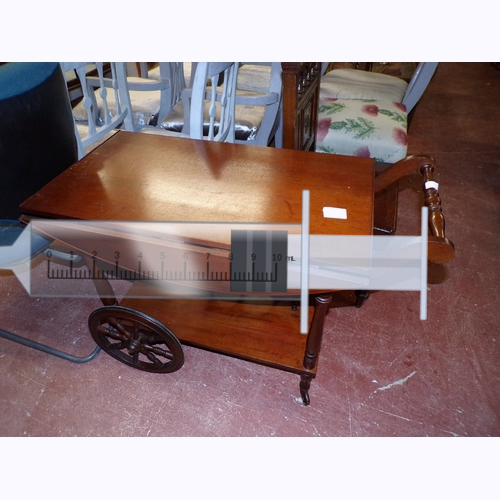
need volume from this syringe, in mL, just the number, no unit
8
